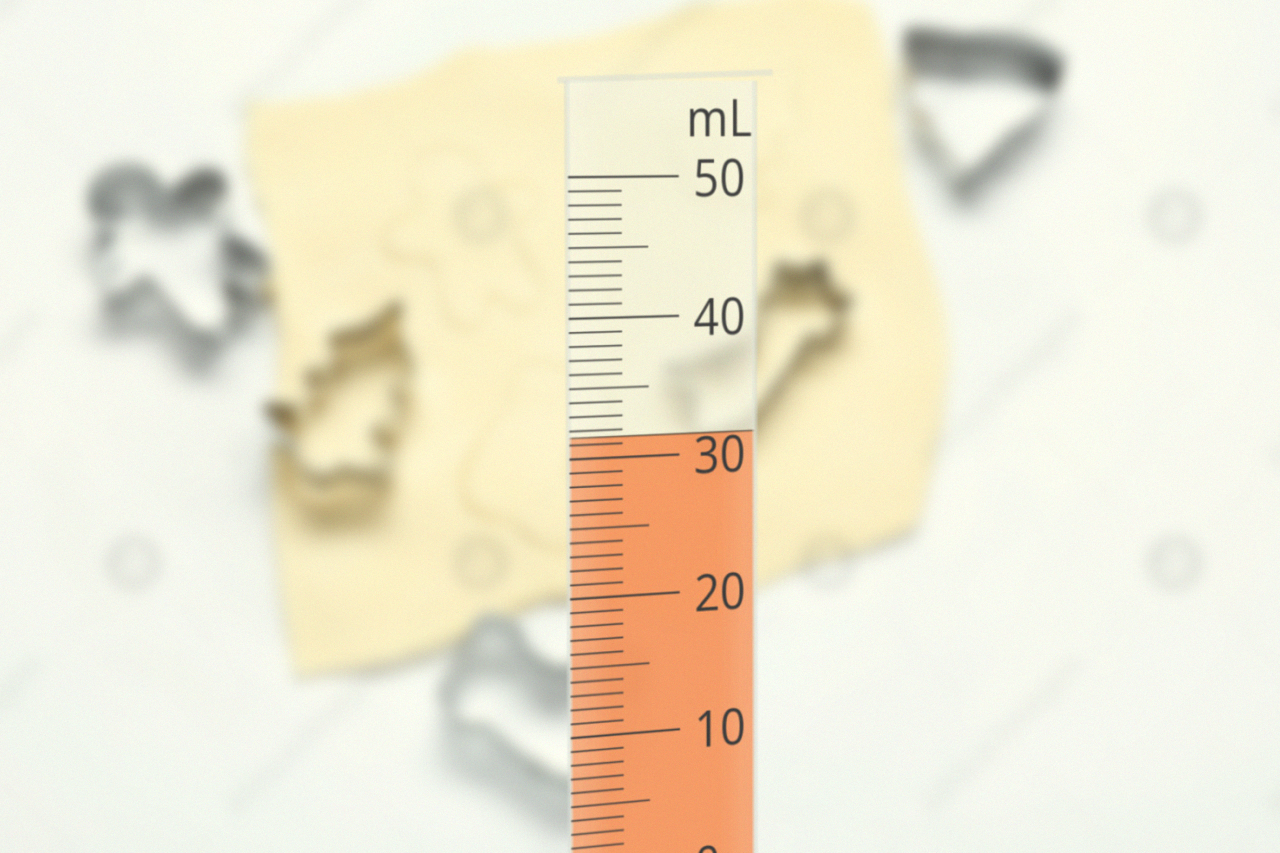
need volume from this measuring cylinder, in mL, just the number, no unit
31.5
